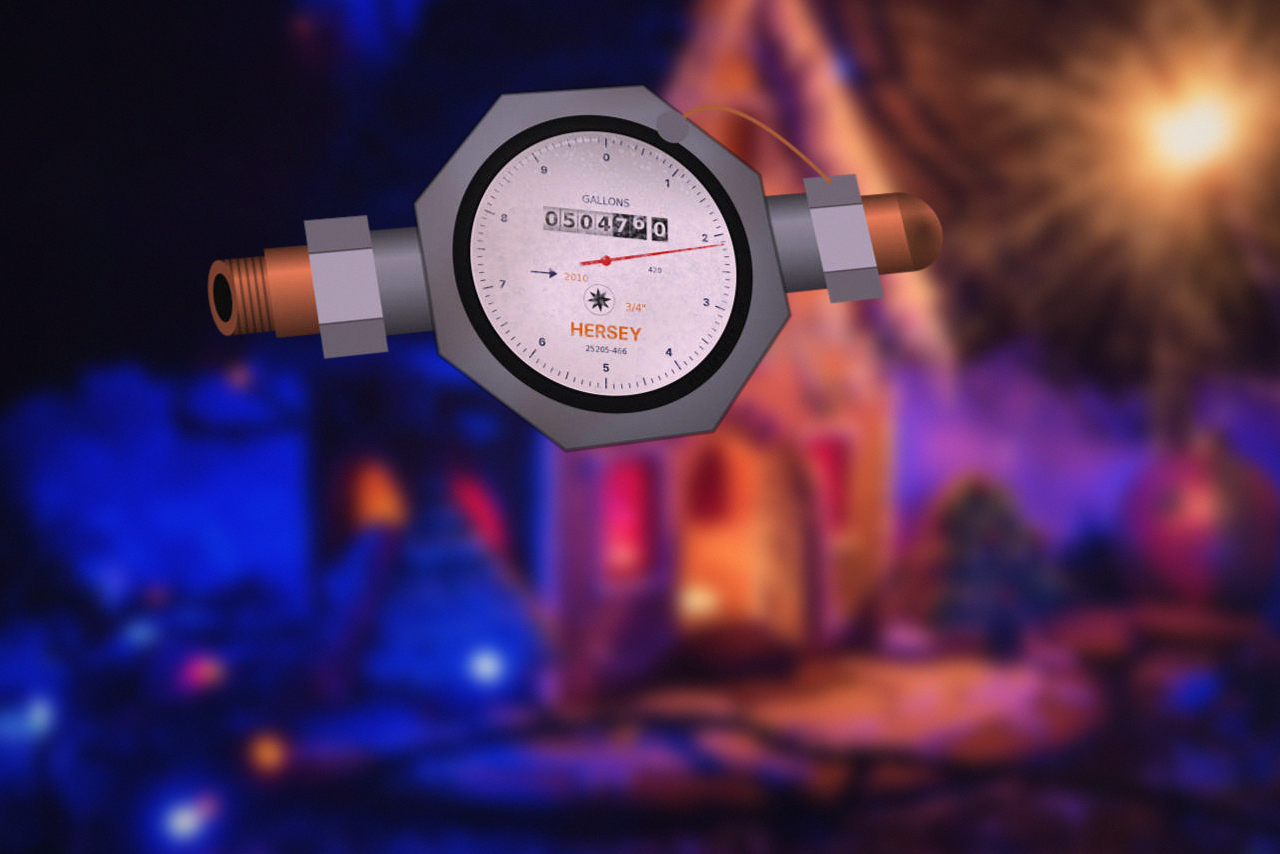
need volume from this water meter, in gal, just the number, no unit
504762.1
